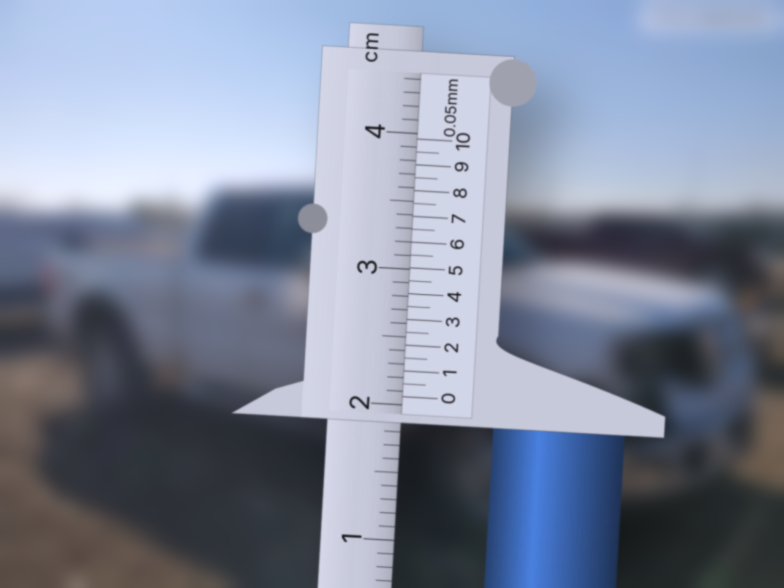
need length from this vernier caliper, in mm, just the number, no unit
20.6
